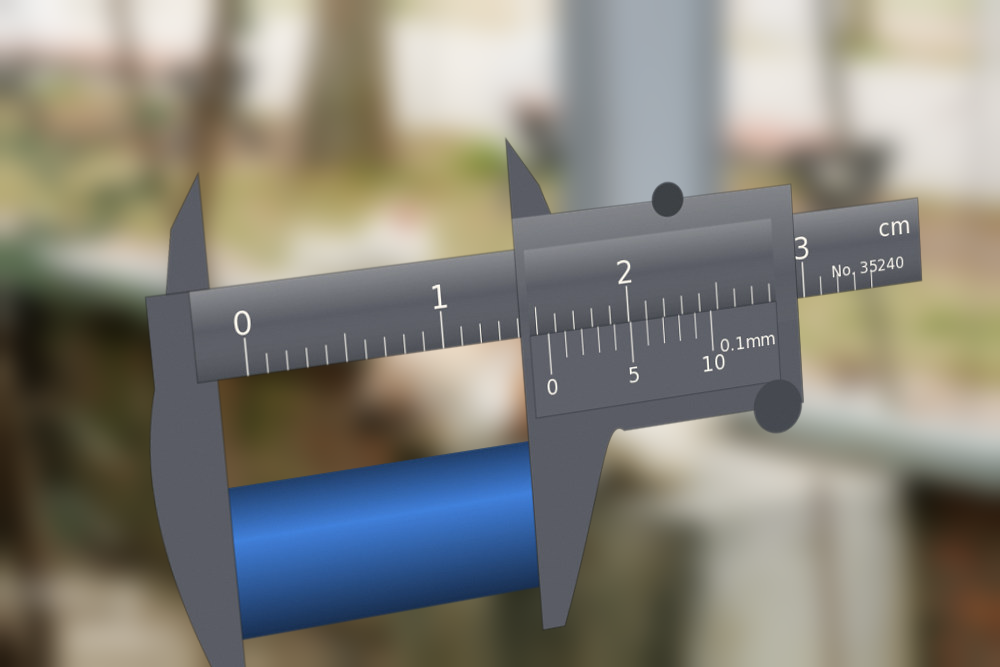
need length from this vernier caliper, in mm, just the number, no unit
15.6
